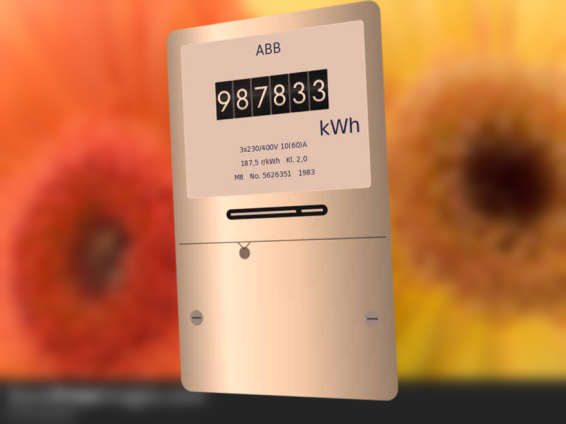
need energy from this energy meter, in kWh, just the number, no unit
987833
